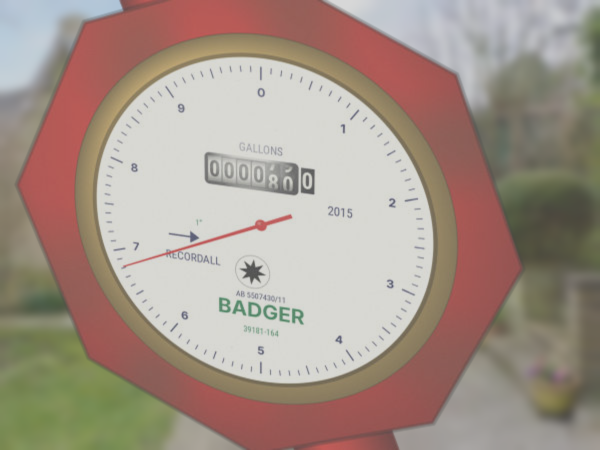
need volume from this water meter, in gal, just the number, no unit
796.8
